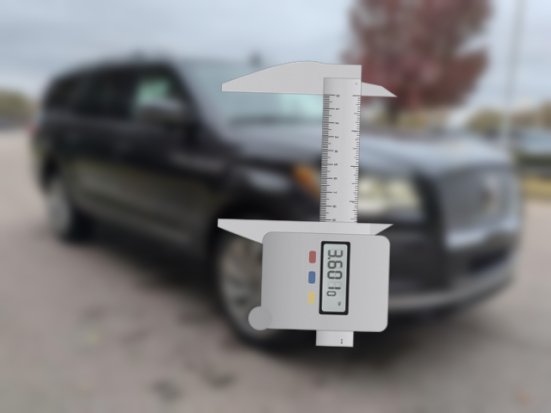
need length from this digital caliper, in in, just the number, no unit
3.6010
